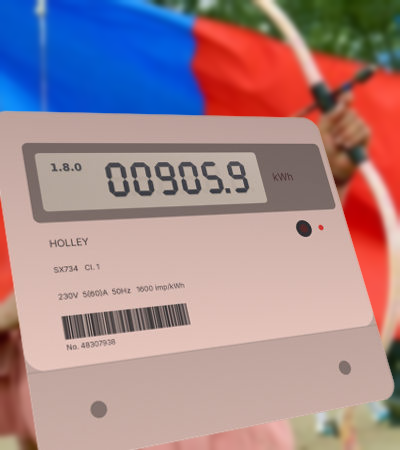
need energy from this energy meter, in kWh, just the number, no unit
905.9
